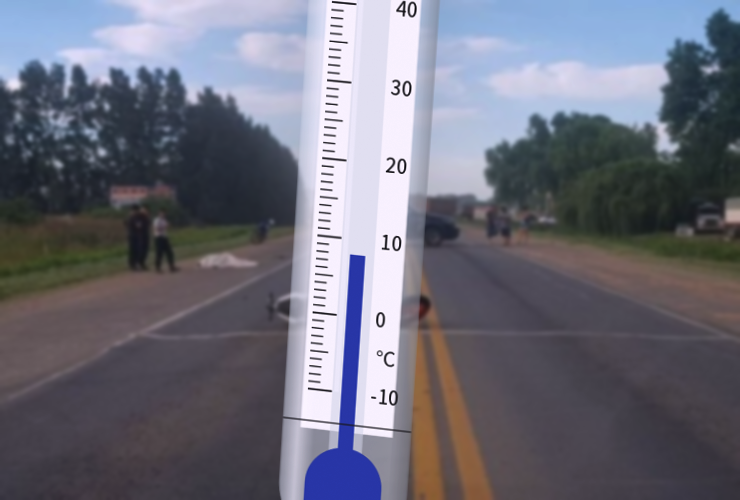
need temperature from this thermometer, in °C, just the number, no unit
8
